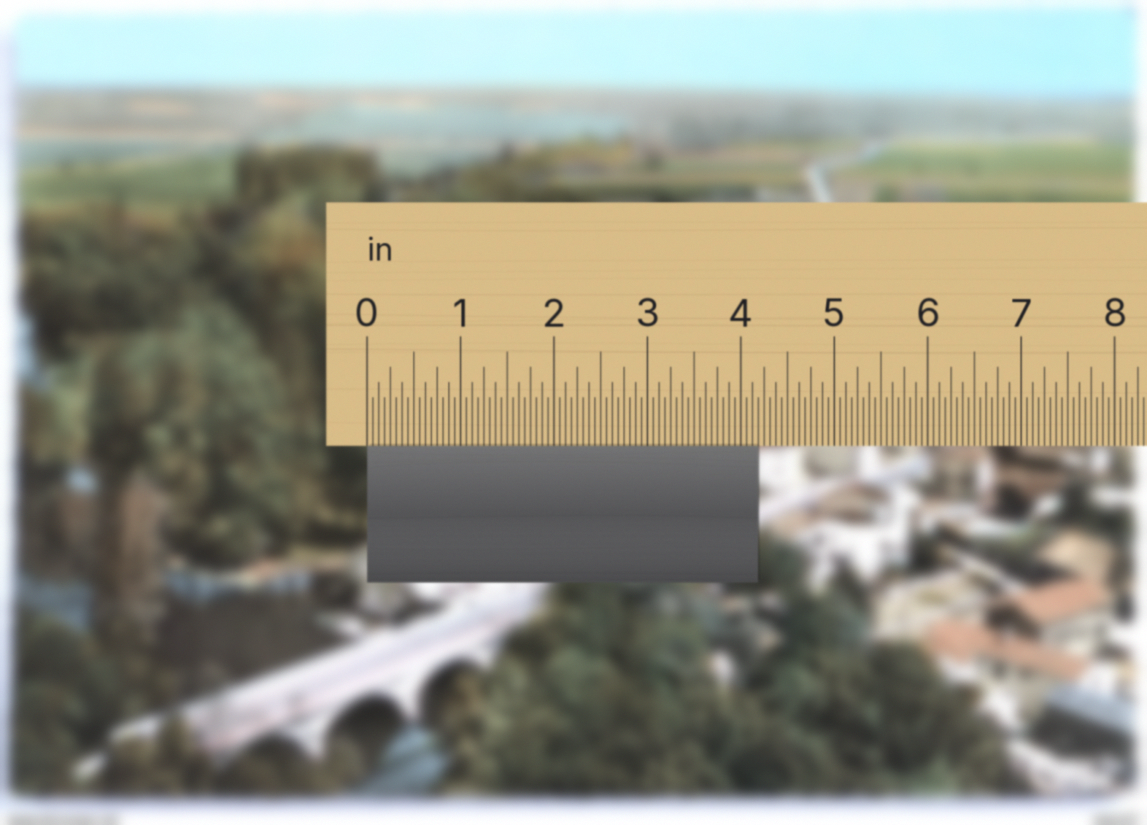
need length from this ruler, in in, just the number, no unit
4.1875
